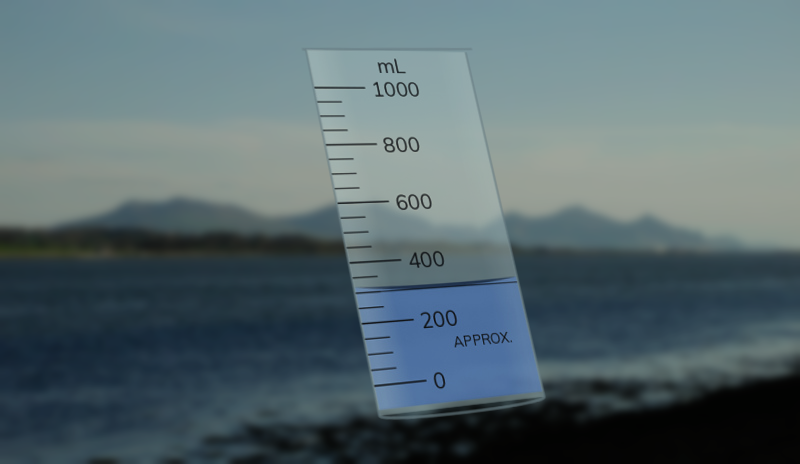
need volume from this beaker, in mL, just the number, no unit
300
